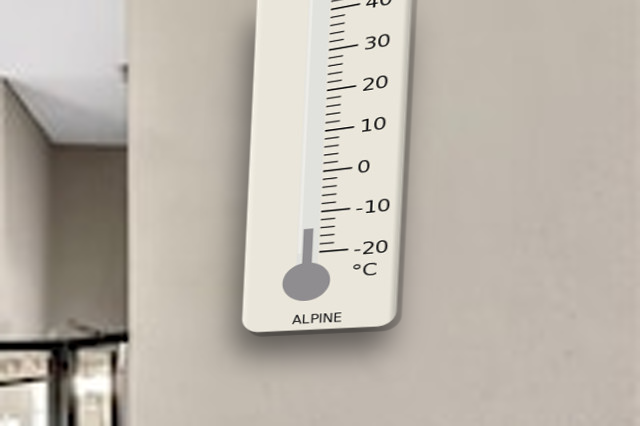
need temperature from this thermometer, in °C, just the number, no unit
-14
